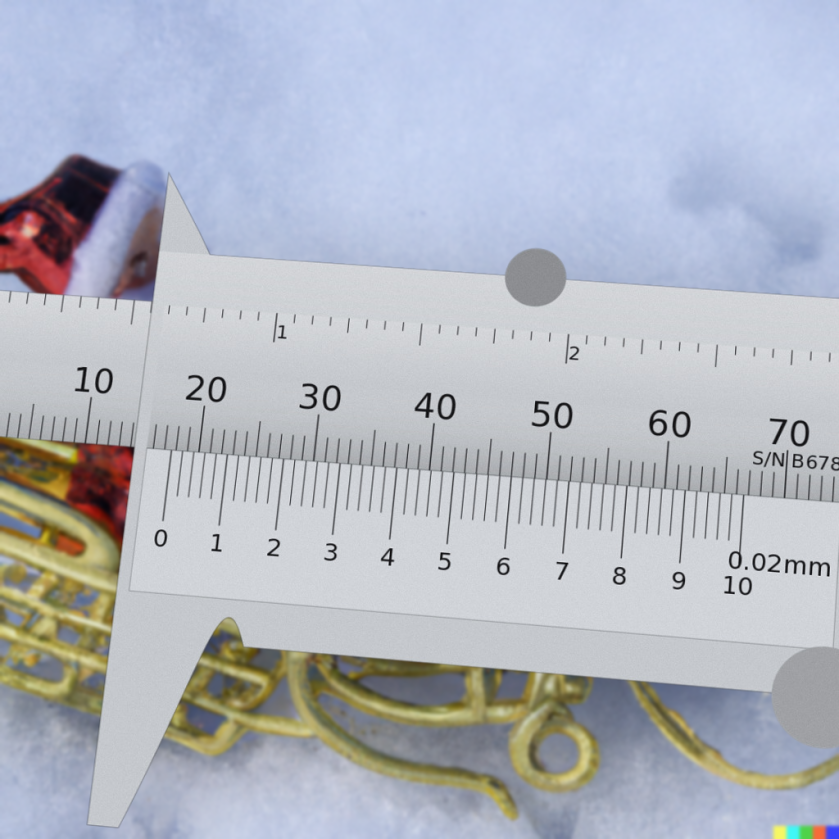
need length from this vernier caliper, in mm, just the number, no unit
17.6
